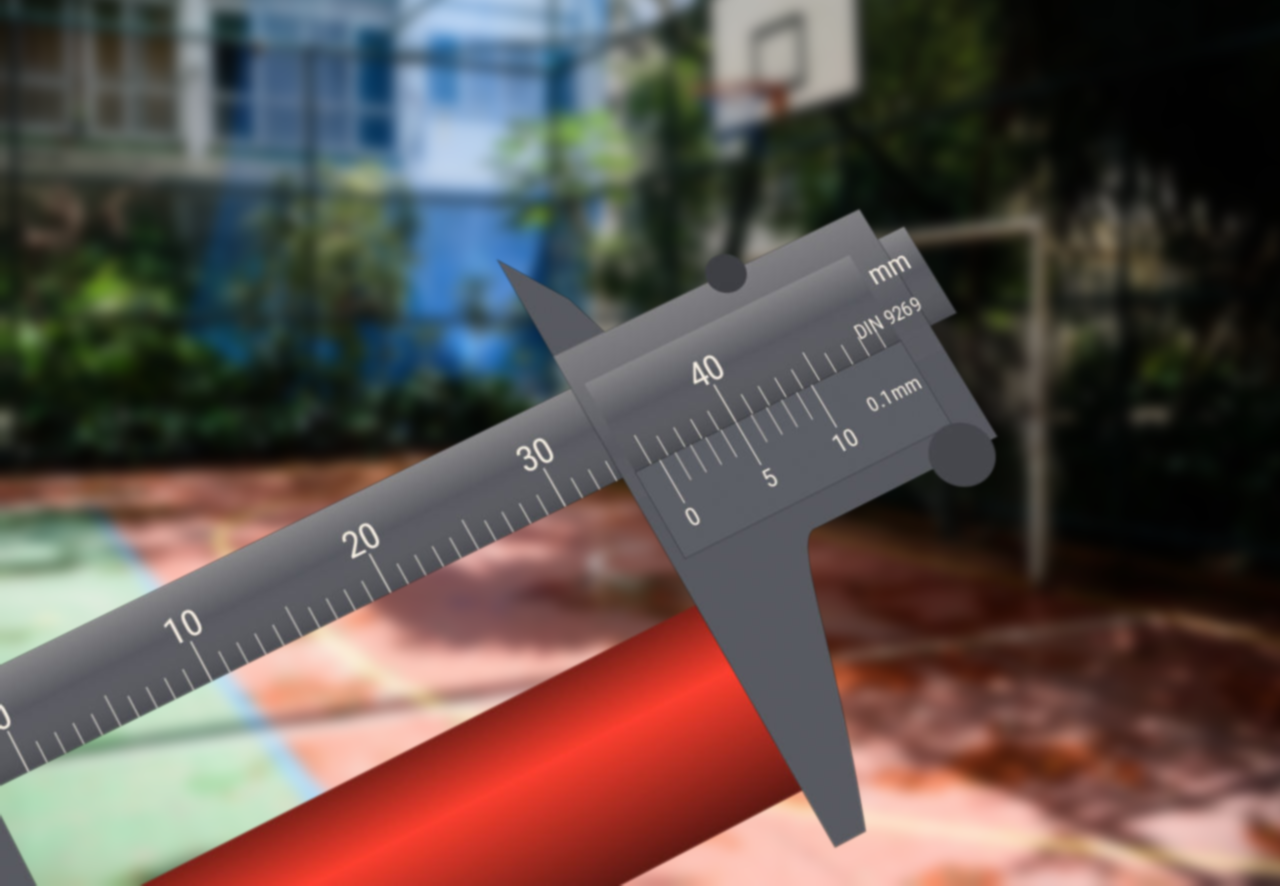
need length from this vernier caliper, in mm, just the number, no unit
35.5
